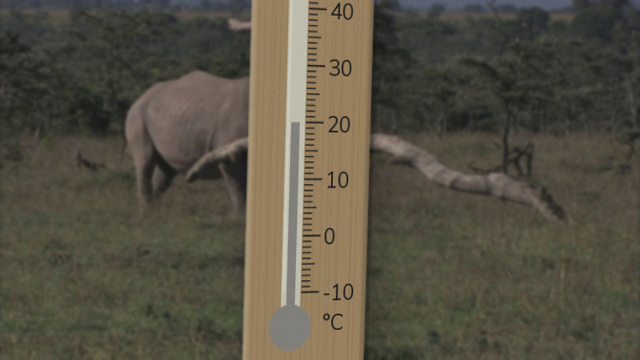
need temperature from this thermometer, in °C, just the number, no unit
20
